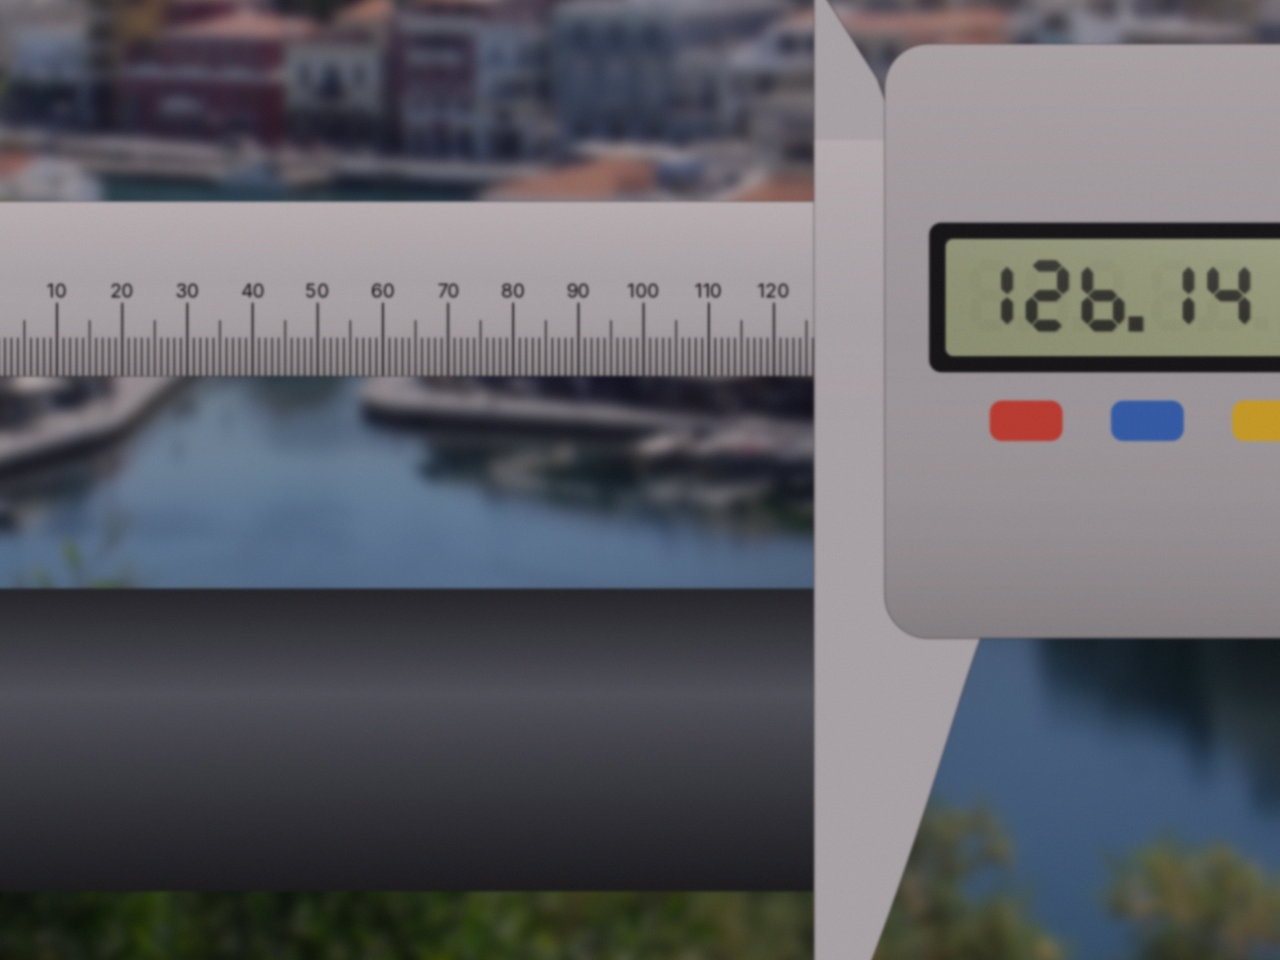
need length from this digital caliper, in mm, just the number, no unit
126.14
